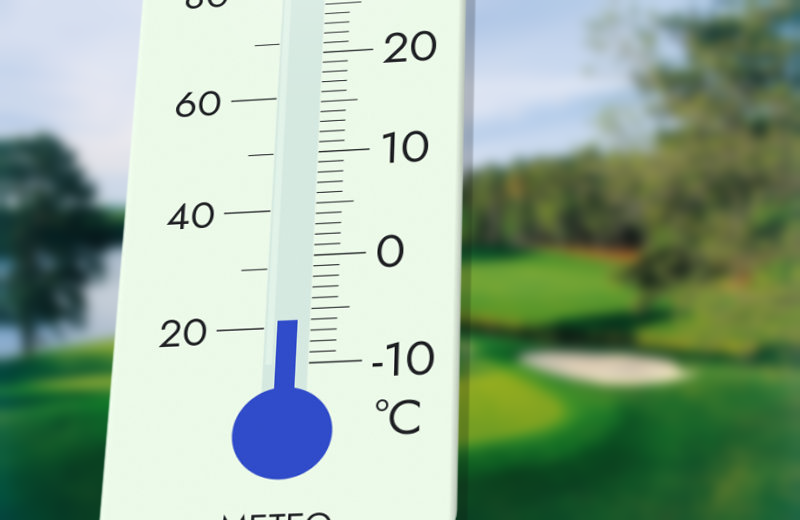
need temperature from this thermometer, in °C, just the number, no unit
-6
